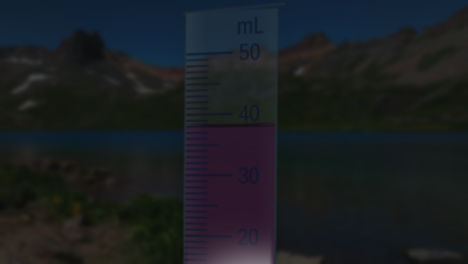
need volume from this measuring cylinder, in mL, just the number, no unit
38
